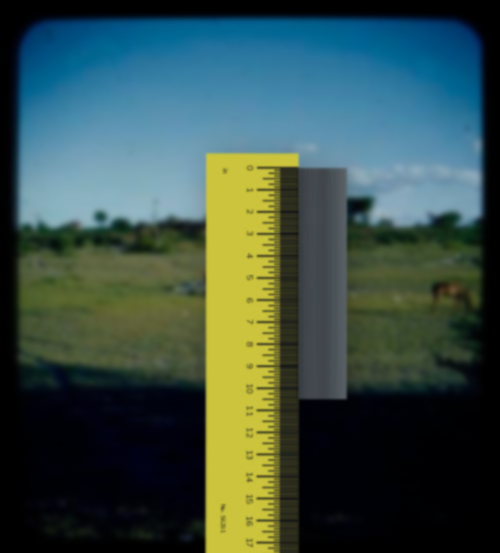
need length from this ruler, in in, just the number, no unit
10.5
